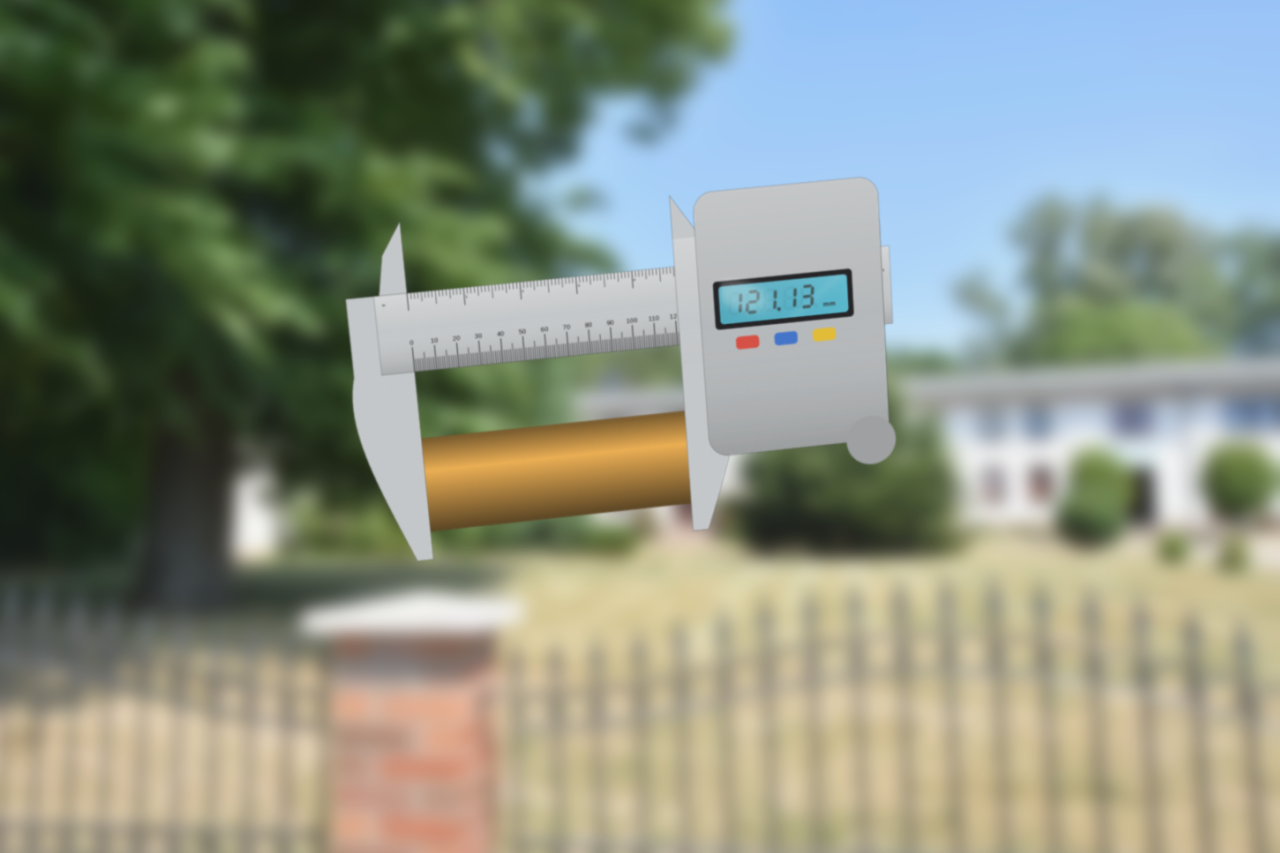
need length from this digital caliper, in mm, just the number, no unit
121.13
